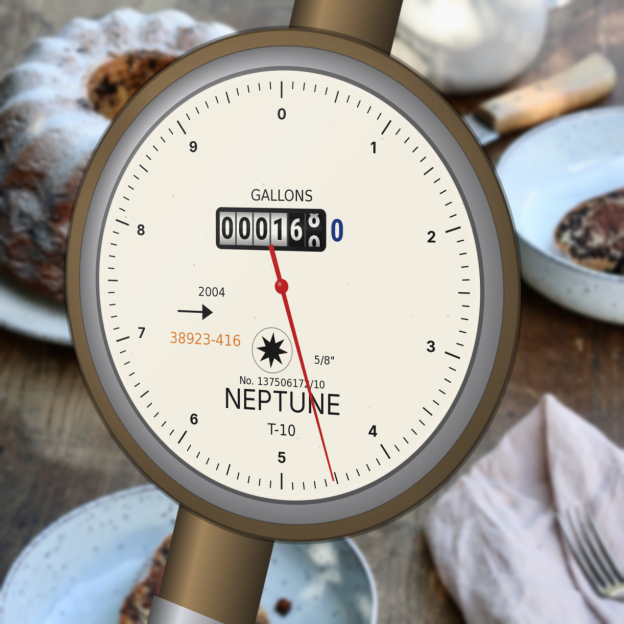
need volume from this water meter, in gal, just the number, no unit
1684.5
